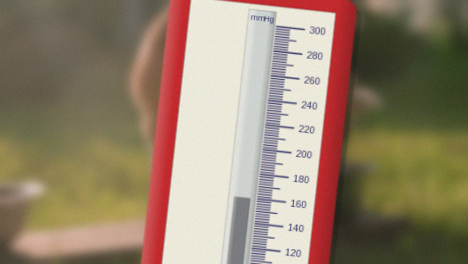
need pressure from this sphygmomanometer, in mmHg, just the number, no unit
160
